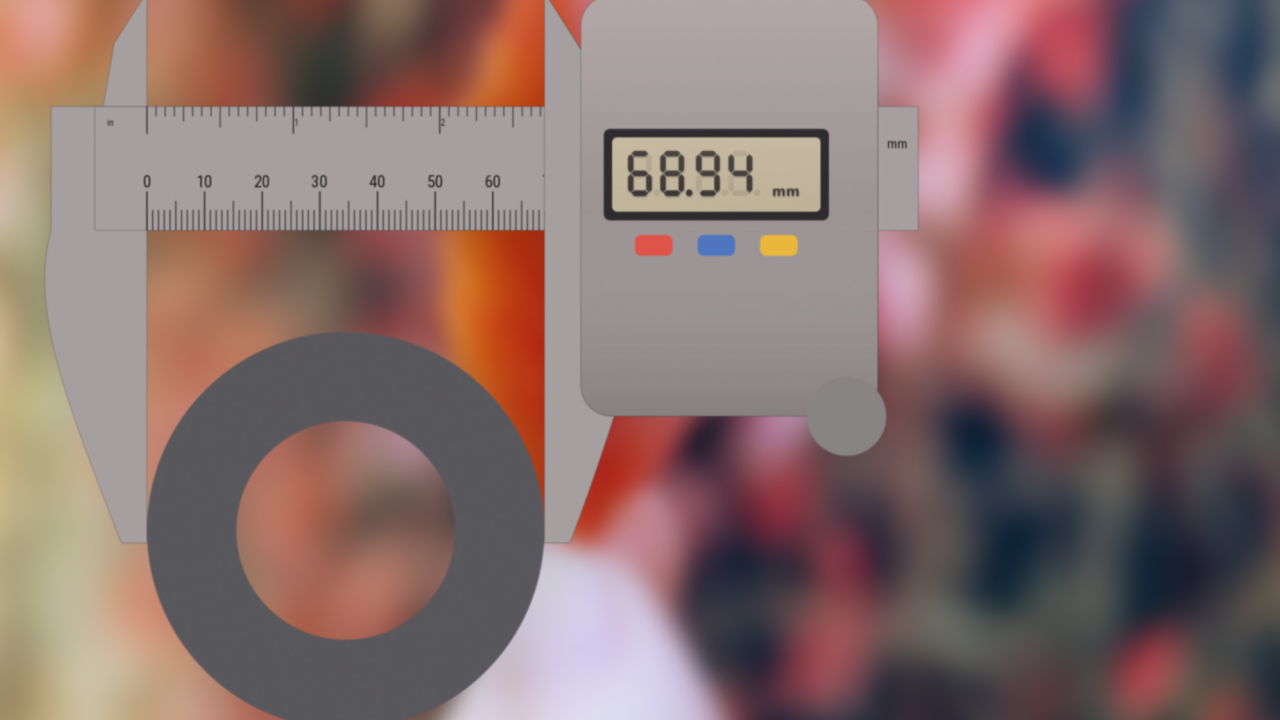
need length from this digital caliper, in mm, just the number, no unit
68.94
